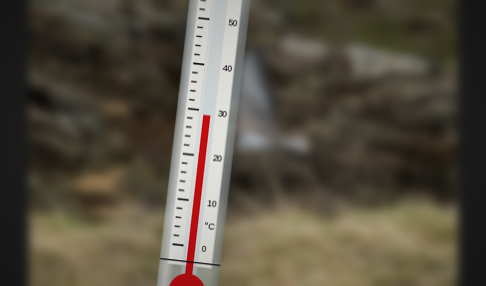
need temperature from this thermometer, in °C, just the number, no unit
29
